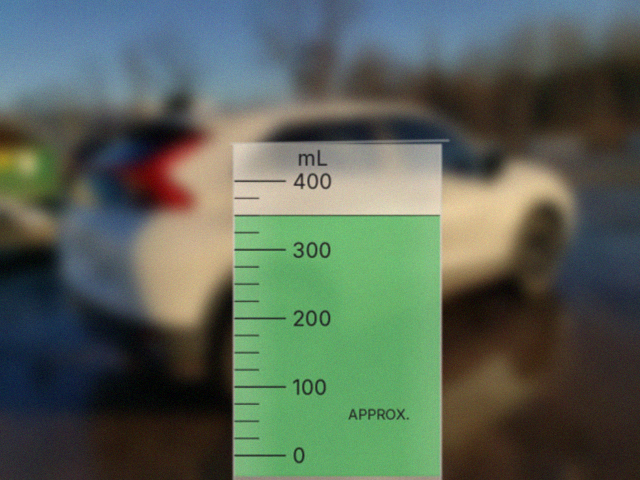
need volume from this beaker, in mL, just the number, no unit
350
